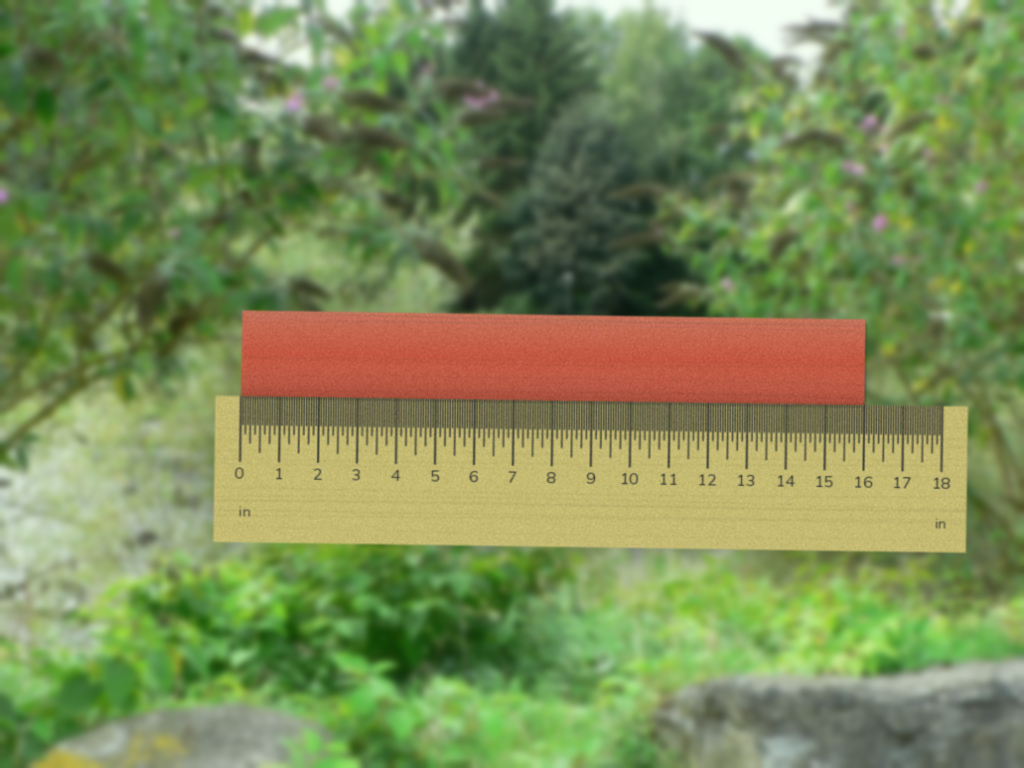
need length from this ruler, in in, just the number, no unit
16
